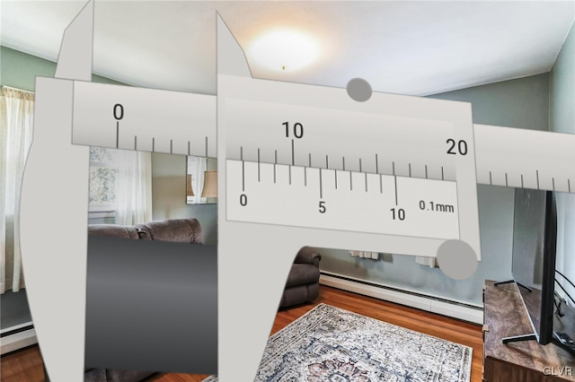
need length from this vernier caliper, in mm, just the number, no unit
7.1
